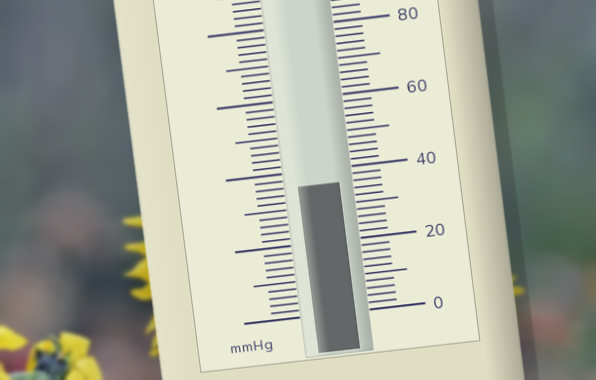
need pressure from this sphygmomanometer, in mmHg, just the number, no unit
36
